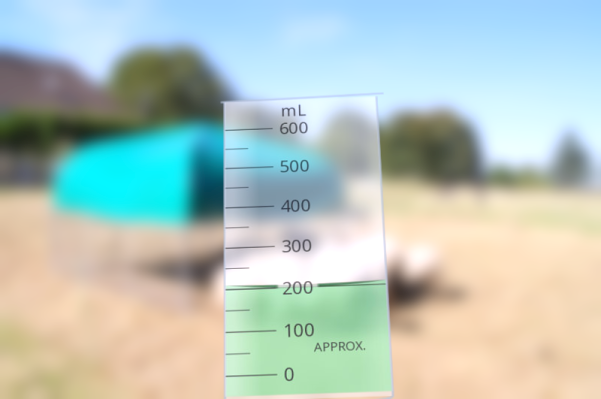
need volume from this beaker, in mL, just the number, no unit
200
